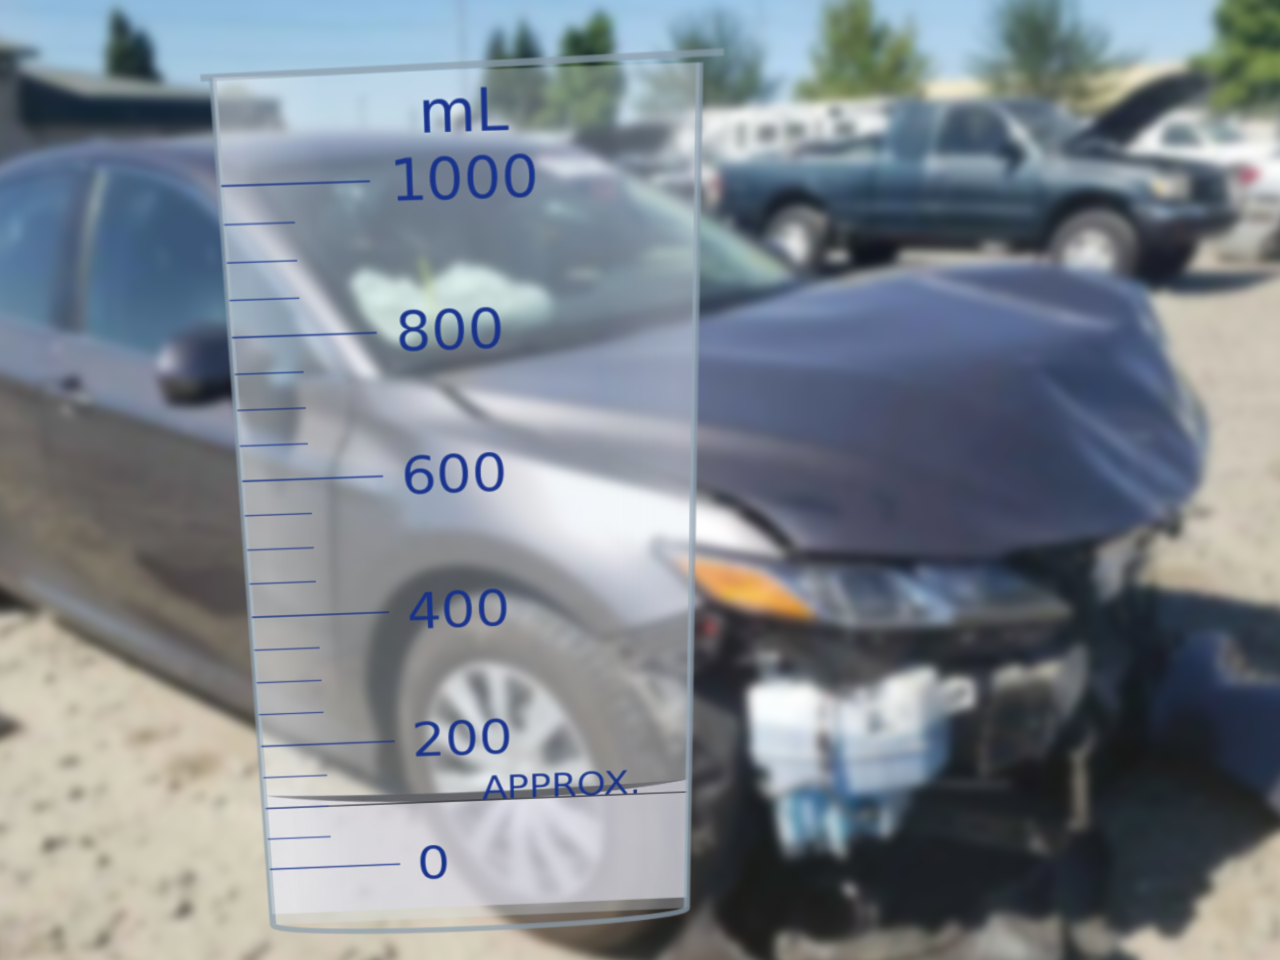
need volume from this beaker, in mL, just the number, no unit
100
